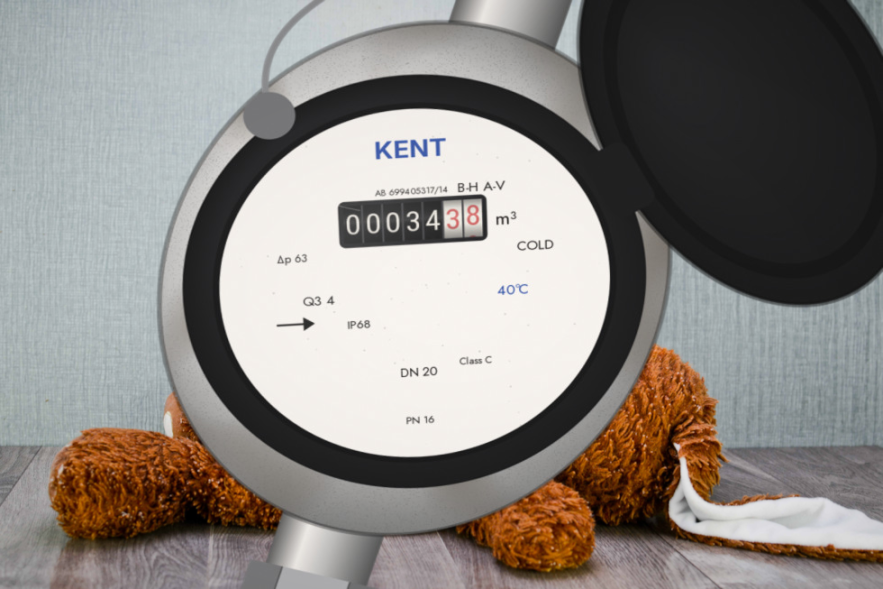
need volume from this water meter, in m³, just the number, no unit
34.38
